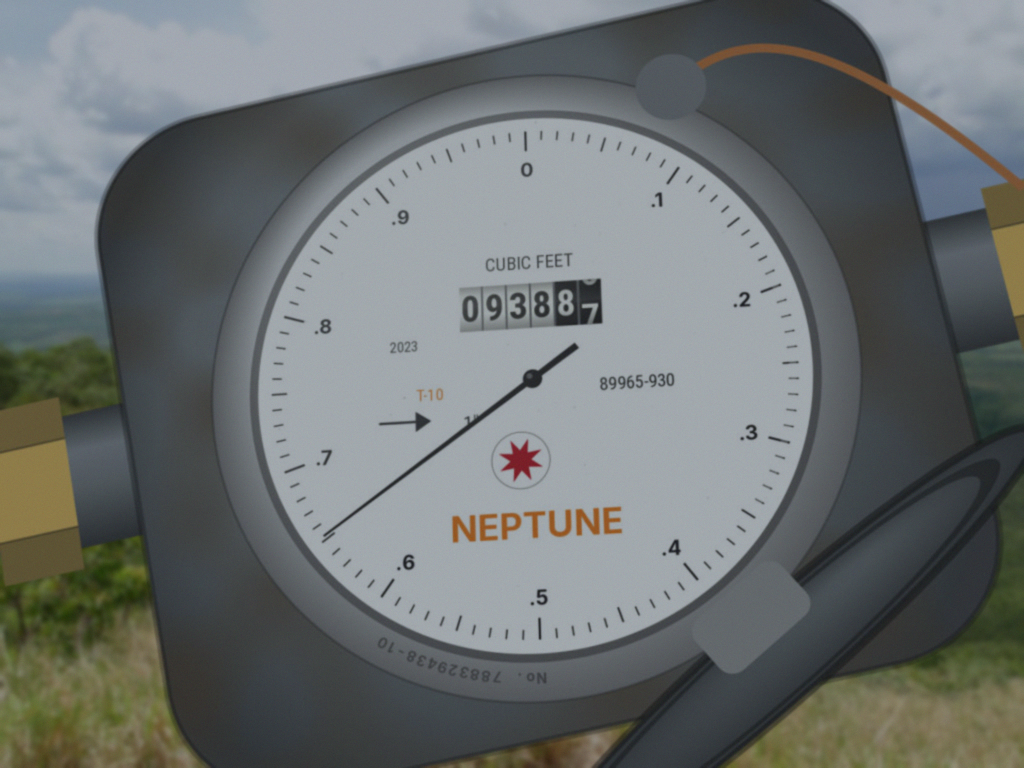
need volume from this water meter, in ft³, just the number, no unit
93886.65
